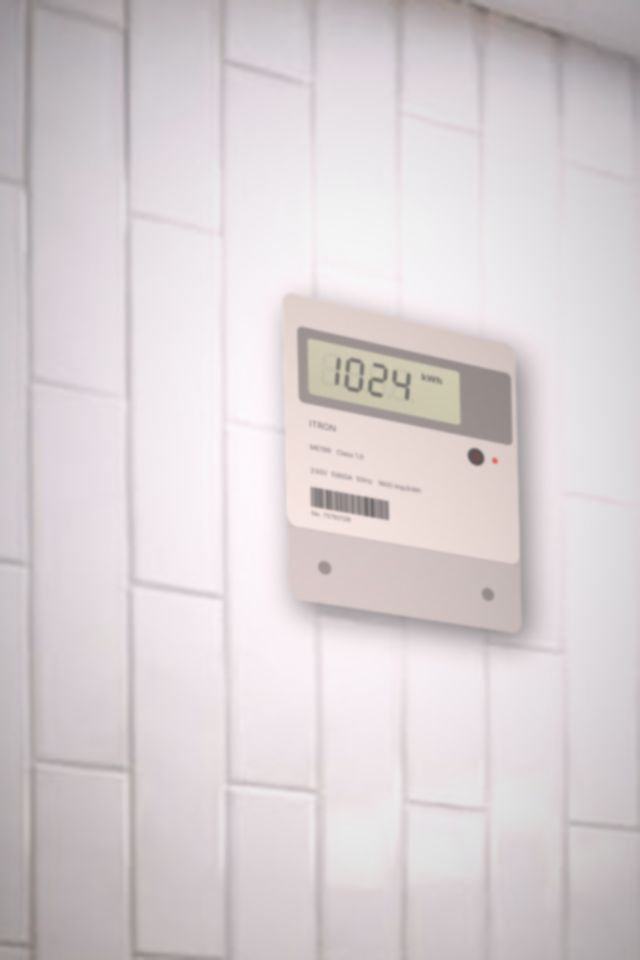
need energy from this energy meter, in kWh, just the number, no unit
1024
